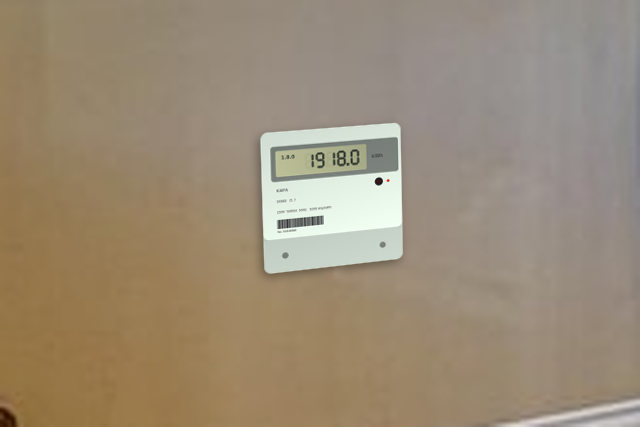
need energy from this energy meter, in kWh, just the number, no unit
1918.0
